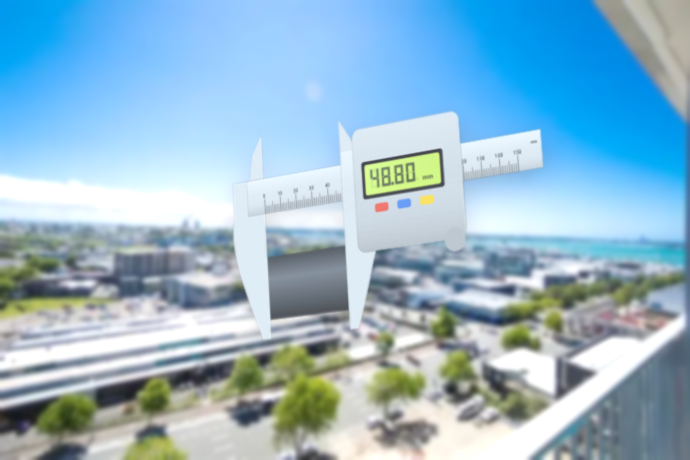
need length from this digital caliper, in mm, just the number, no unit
48.80
